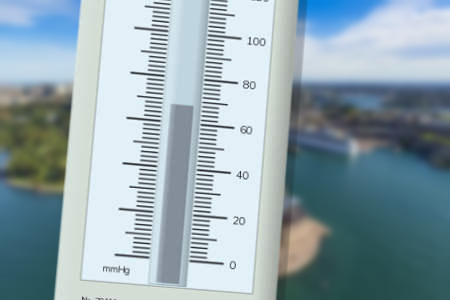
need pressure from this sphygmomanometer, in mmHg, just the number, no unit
68
